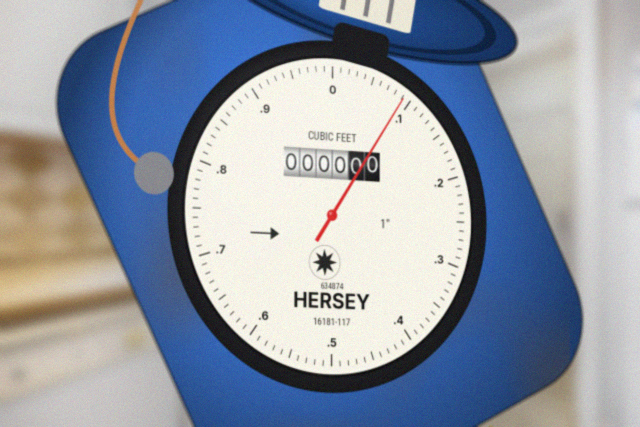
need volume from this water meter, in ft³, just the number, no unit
0.09
